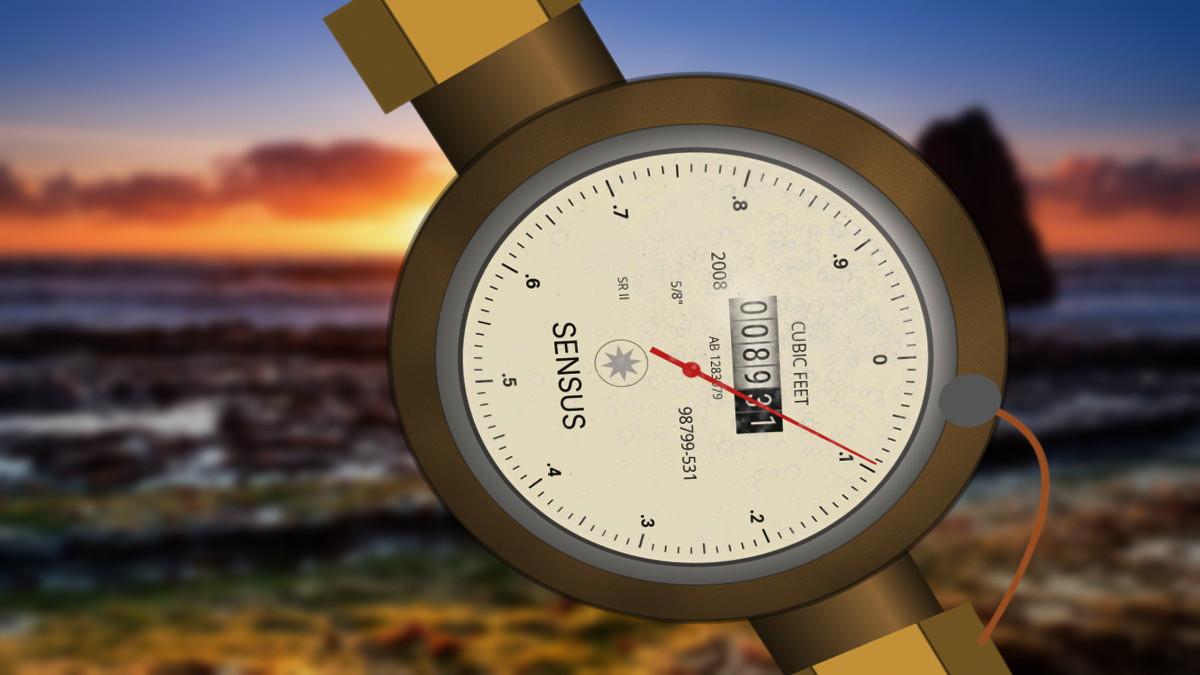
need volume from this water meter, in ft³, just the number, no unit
8931.09
